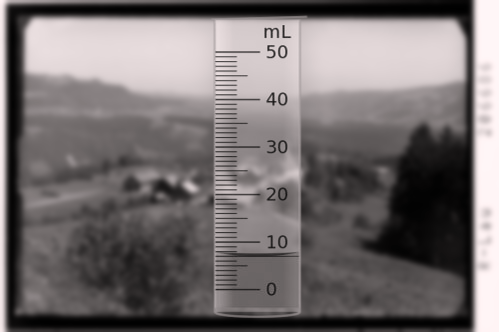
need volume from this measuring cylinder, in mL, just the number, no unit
7
